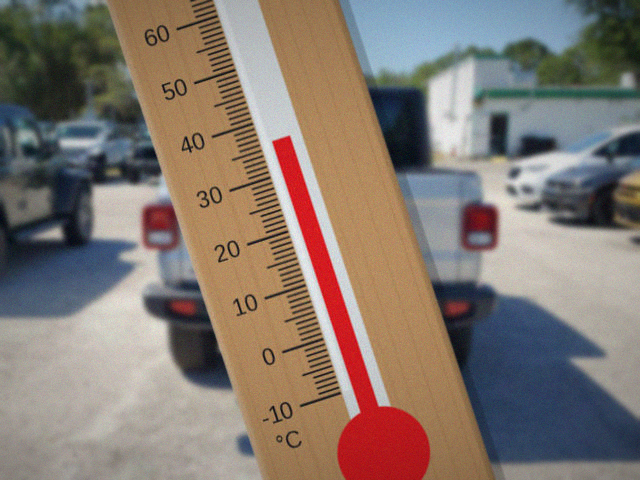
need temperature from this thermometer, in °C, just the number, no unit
36
